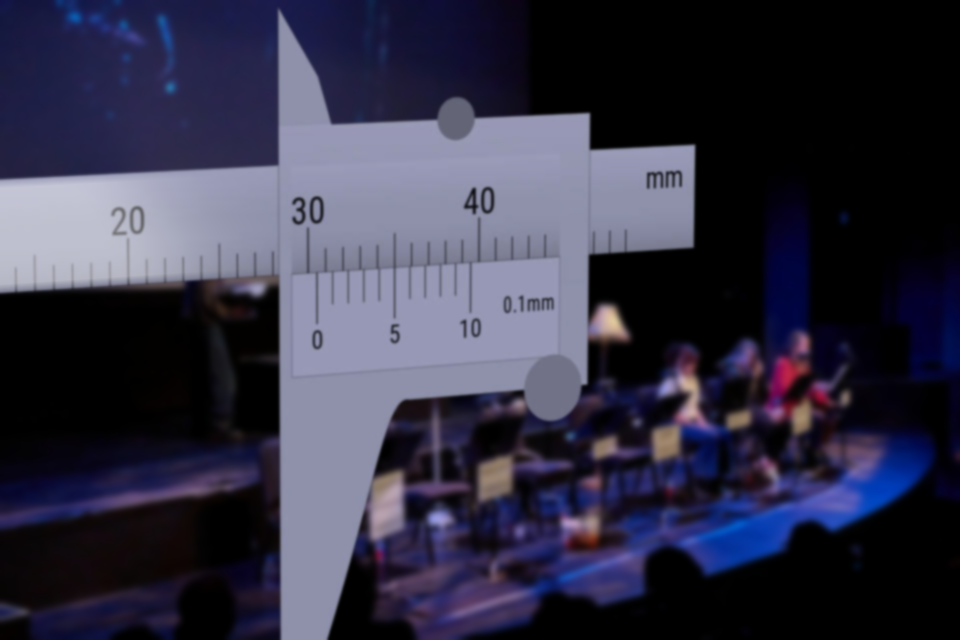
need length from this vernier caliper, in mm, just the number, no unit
30.5
